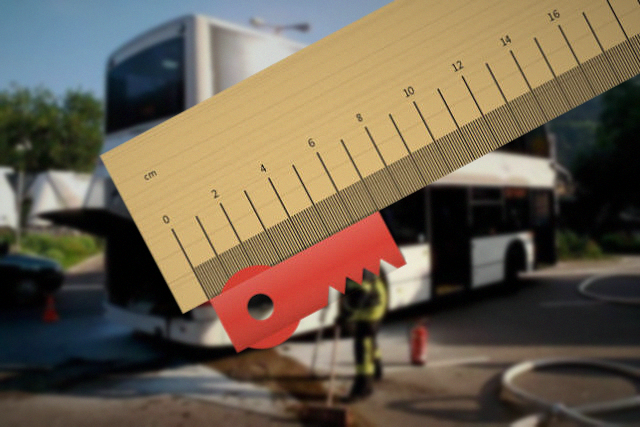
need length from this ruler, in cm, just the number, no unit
7
